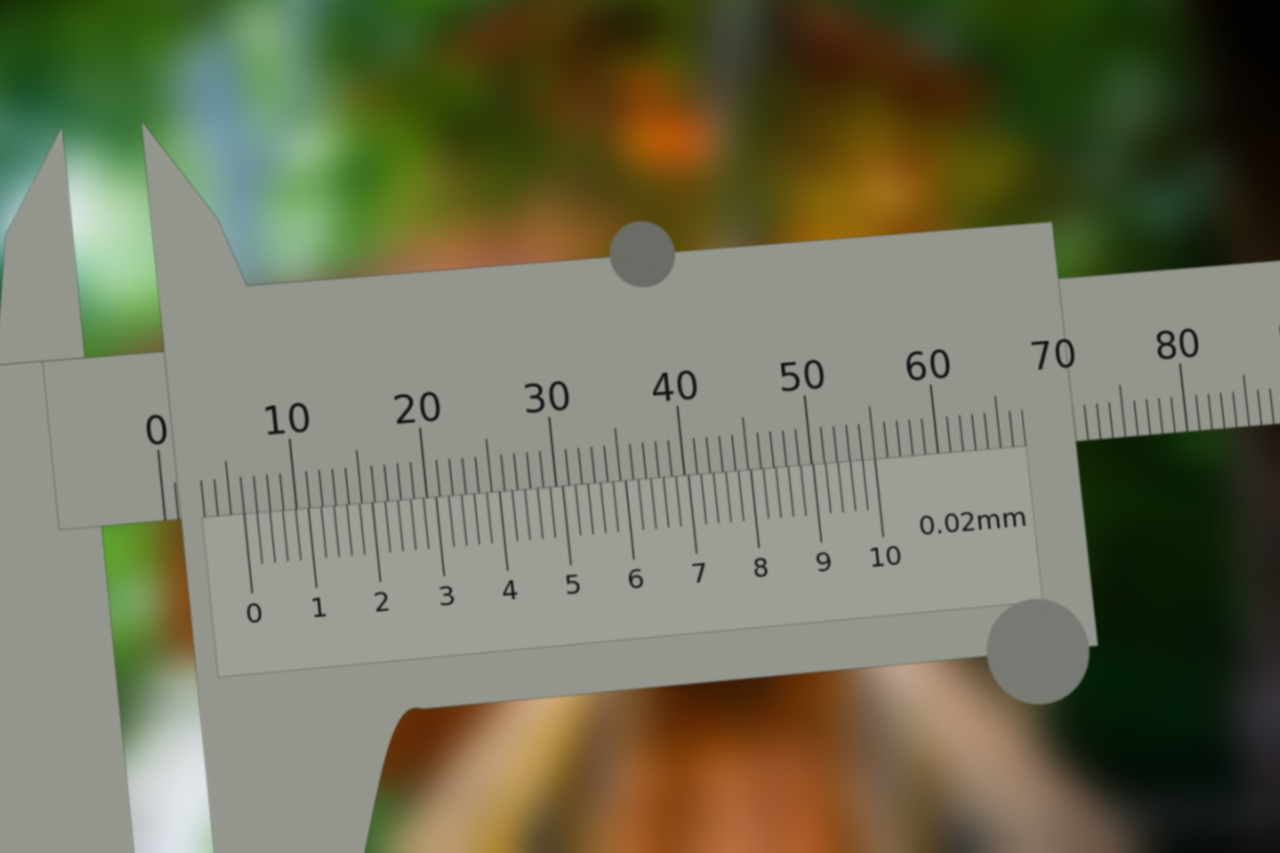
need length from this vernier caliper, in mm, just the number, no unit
6.0
